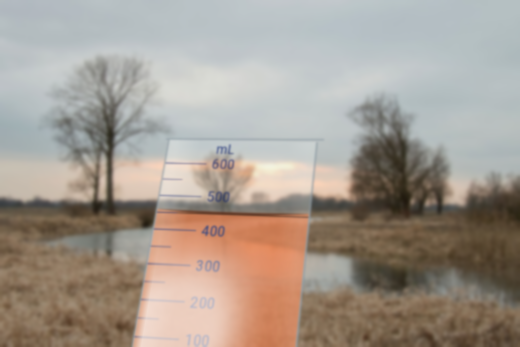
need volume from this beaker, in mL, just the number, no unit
450
